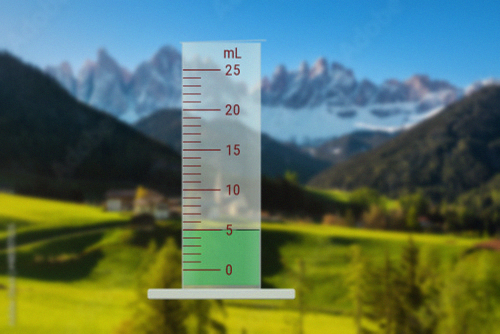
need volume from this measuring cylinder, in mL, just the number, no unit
5
